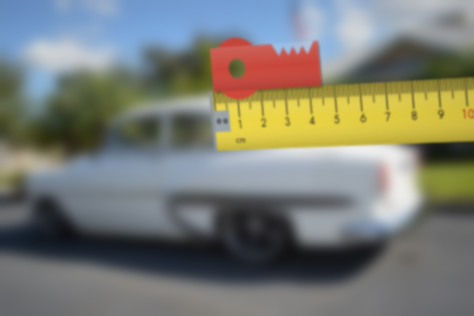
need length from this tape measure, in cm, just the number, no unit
4.5
